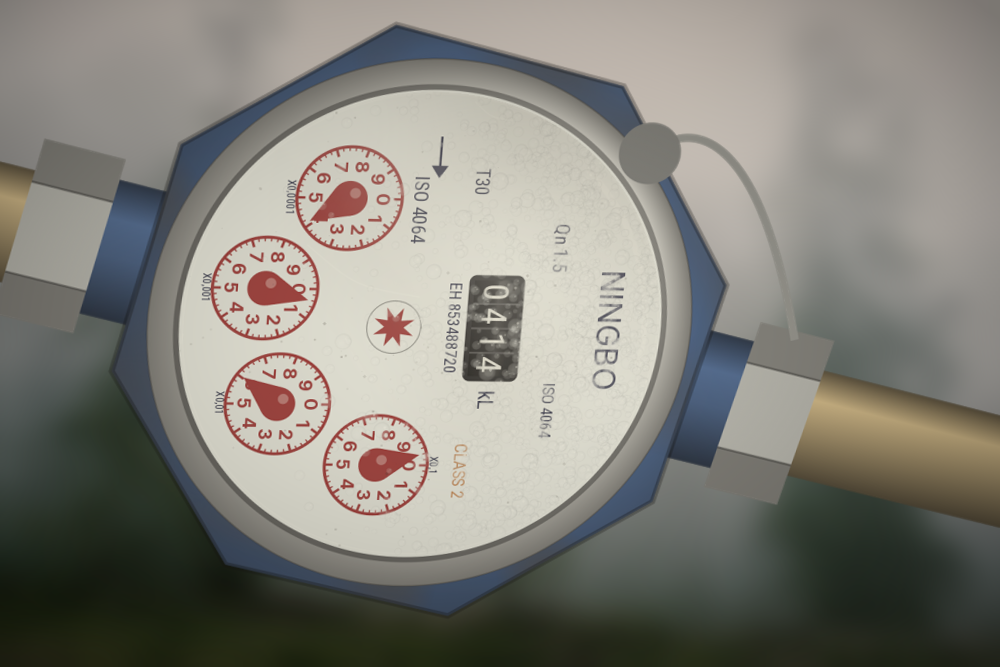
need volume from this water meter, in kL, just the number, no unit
413.9604
